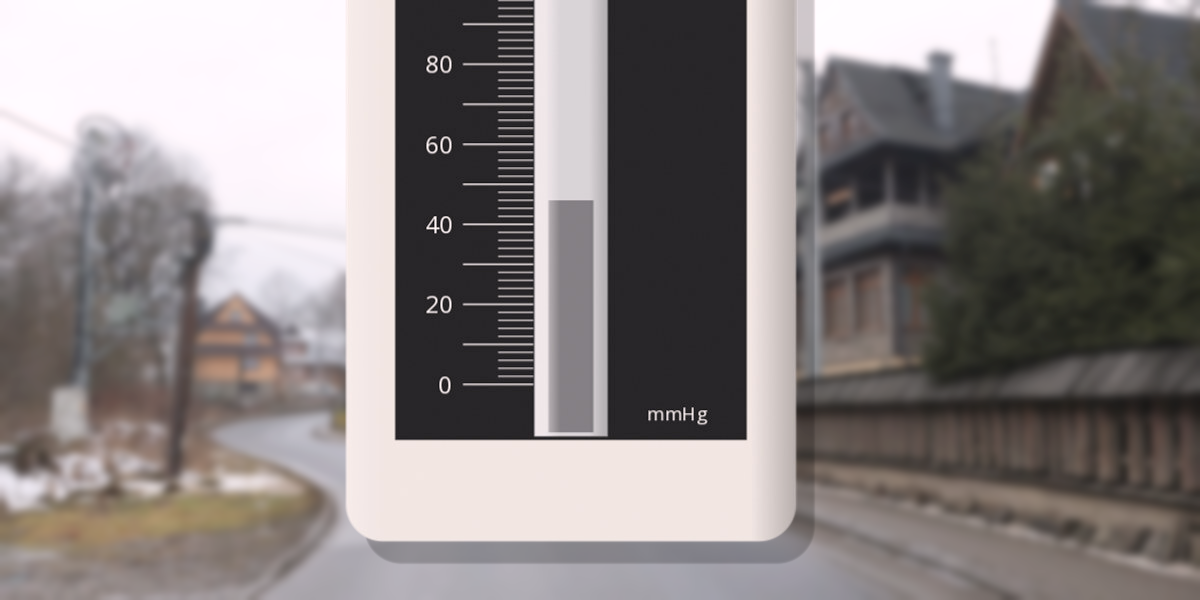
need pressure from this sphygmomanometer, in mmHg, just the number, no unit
46
